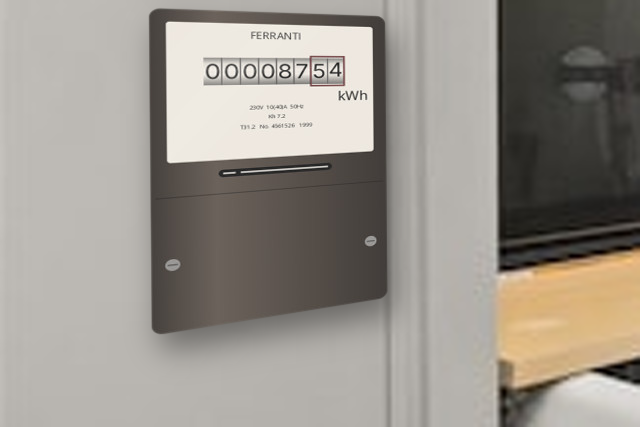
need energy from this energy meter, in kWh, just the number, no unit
87.54
